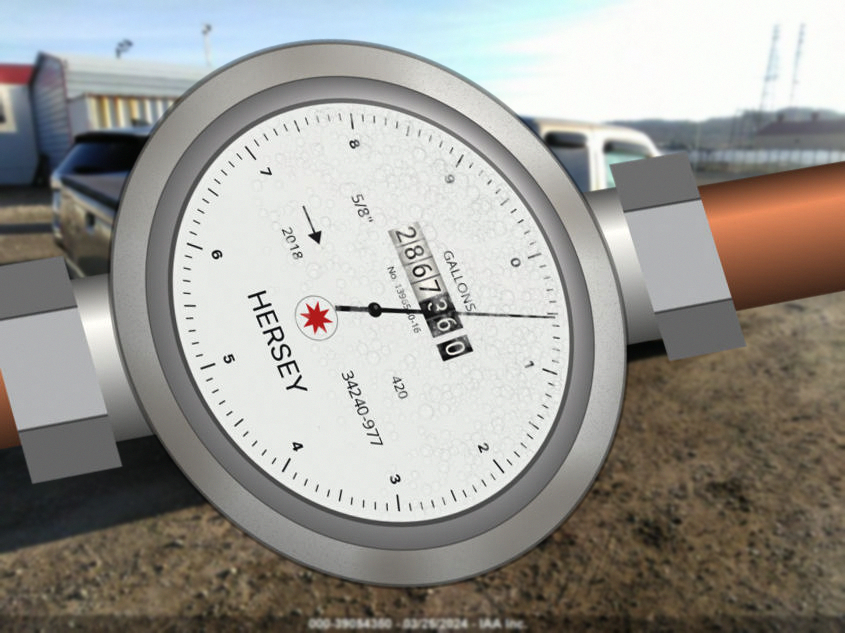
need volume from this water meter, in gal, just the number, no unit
2867360.5
